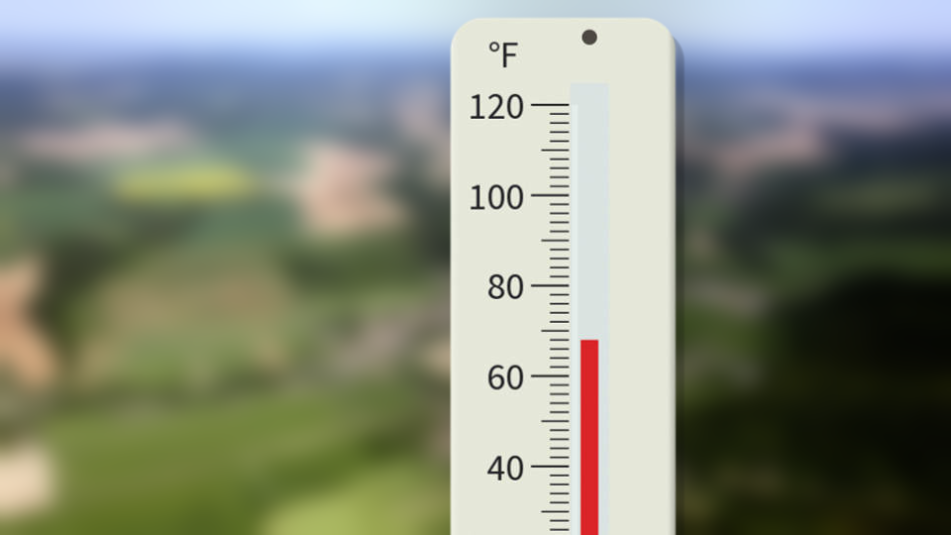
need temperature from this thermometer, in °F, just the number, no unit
68
